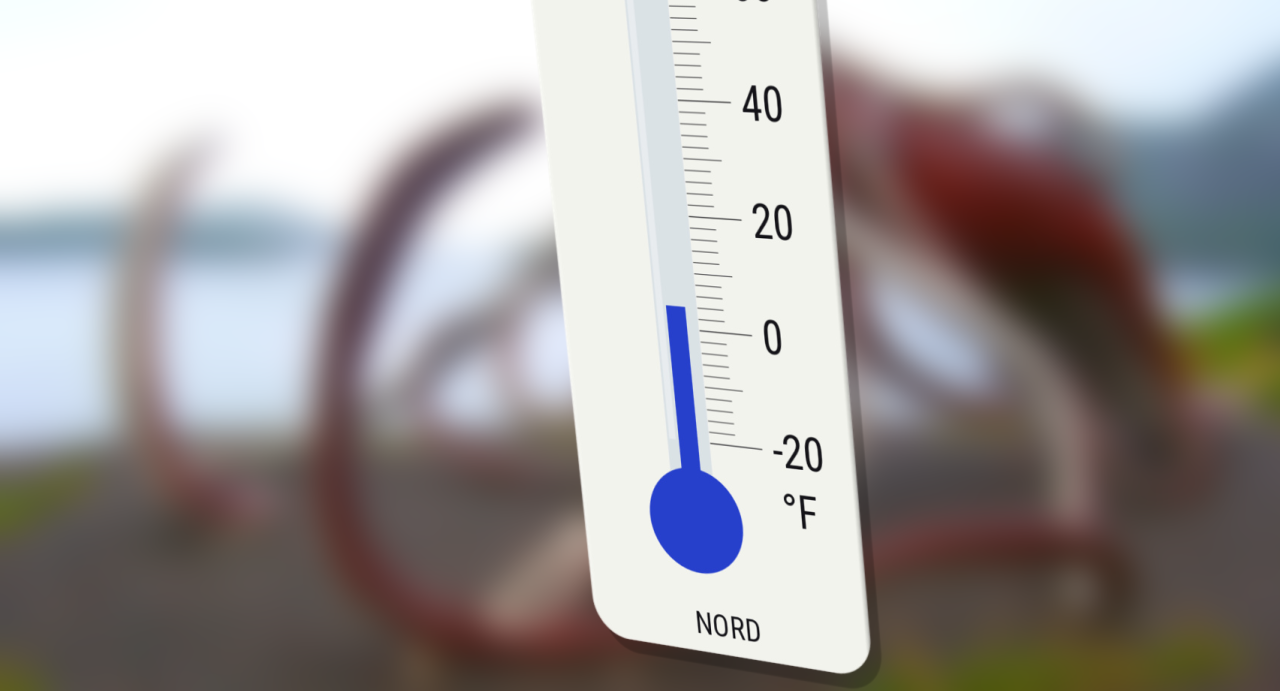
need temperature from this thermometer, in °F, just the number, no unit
4
